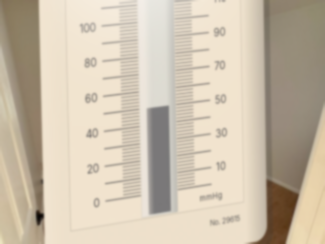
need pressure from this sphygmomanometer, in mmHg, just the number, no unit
50
